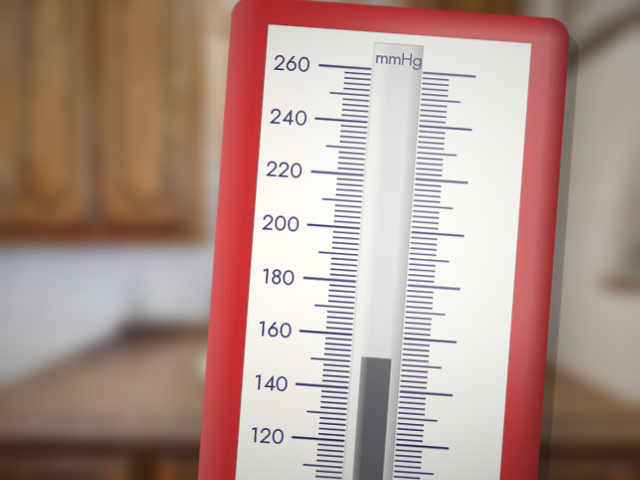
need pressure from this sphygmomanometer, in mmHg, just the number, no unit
152
